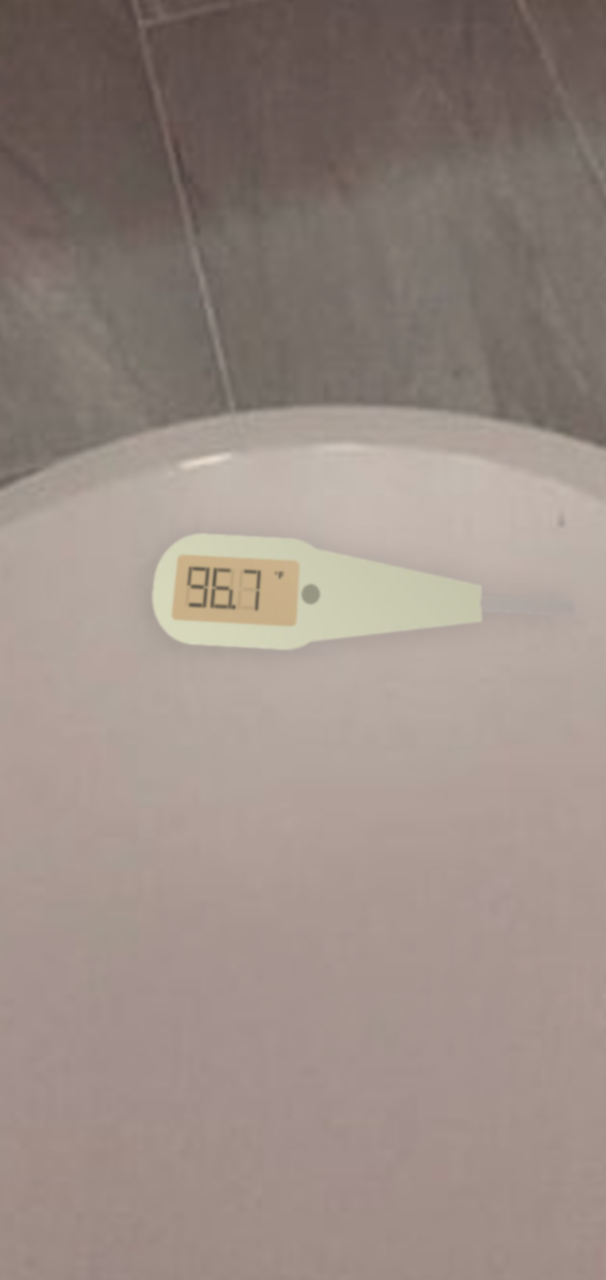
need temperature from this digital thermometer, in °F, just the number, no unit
96.7
